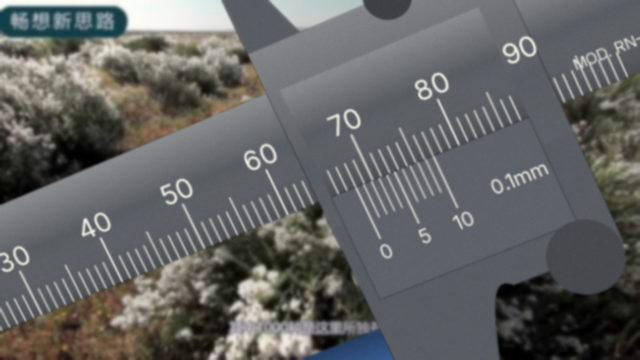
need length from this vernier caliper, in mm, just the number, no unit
68.0
